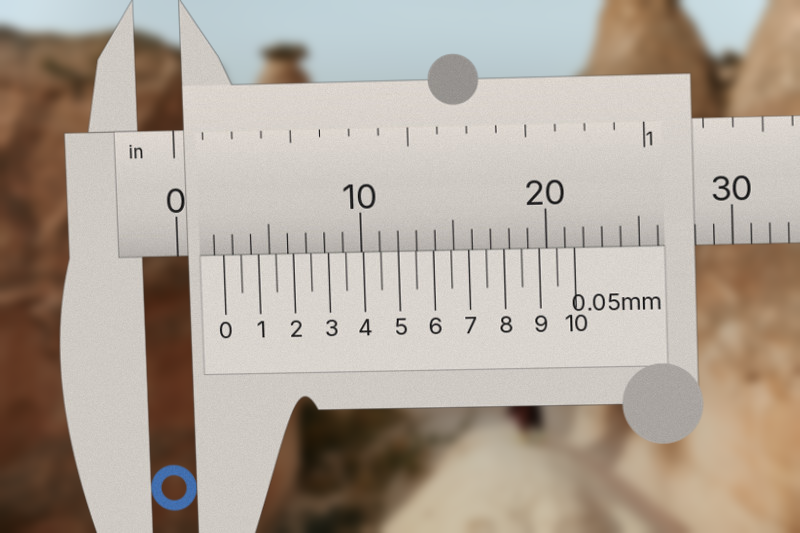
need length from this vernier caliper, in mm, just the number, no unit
2.5
